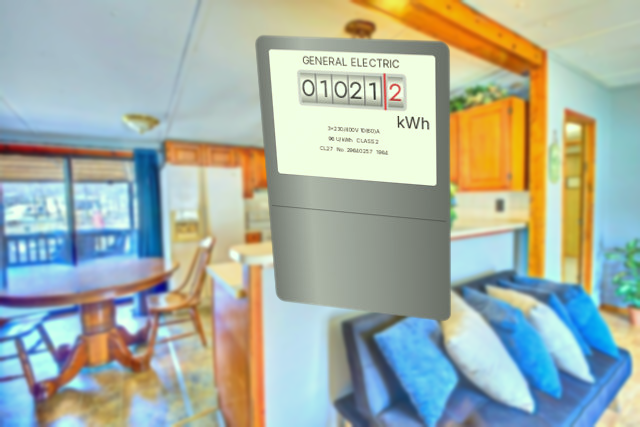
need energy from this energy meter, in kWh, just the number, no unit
1021.2
